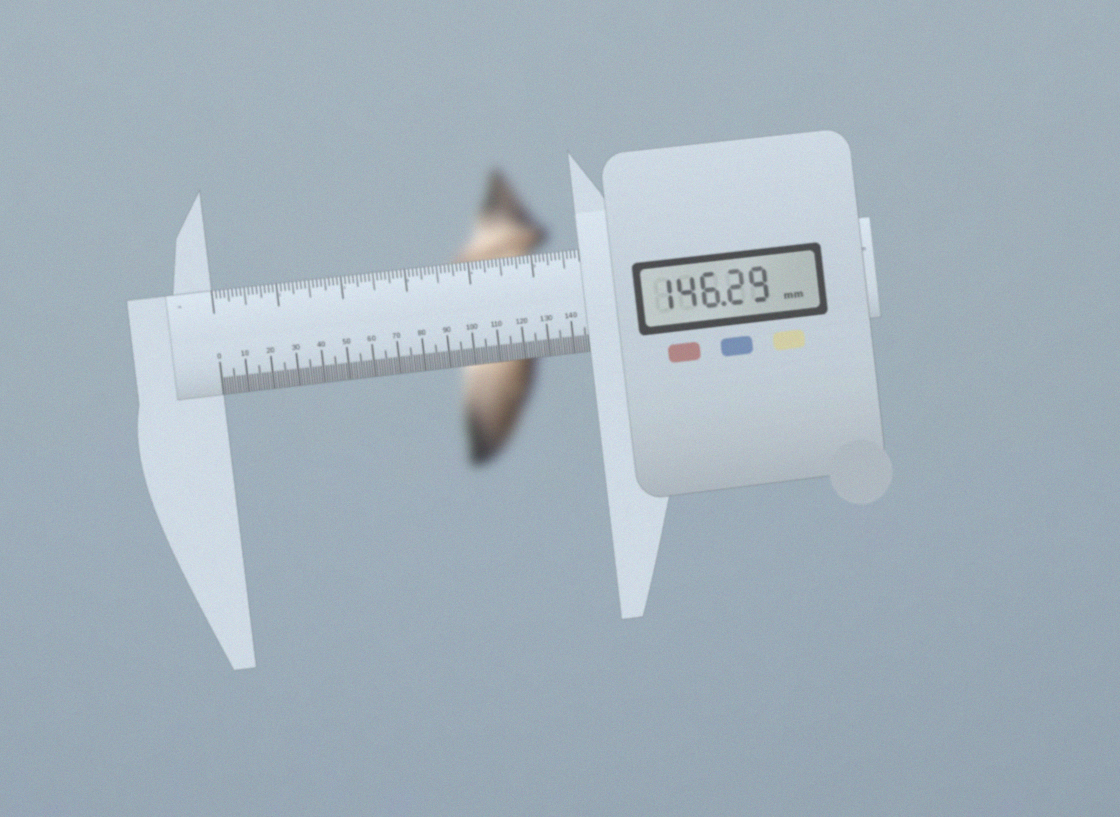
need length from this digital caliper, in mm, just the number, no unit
146.29
